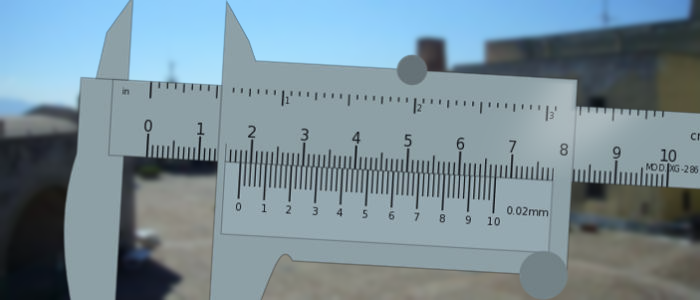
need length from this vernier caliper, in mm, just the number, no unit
18.0
